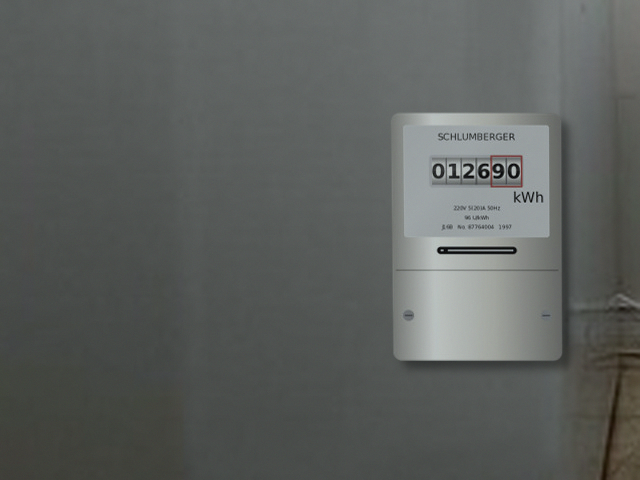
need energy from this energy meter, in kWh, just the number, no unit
126.90
